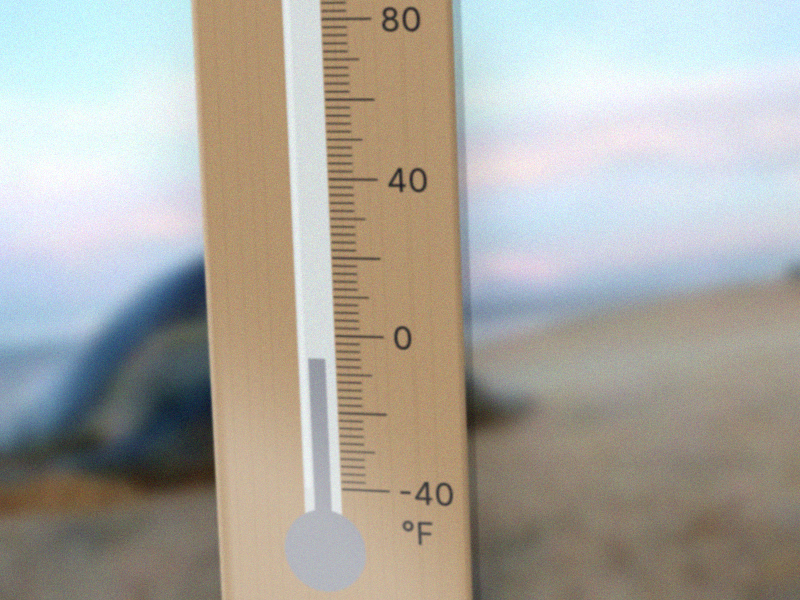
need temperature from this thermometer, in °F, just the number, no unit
-6
